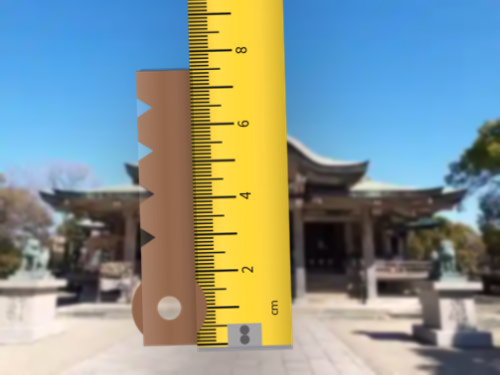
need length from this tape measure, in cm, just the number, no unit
7.5
